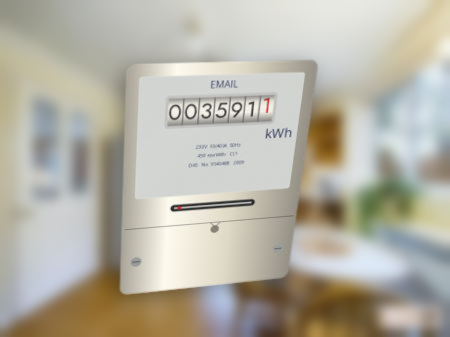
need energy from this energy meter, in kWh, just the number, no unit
3591.1
